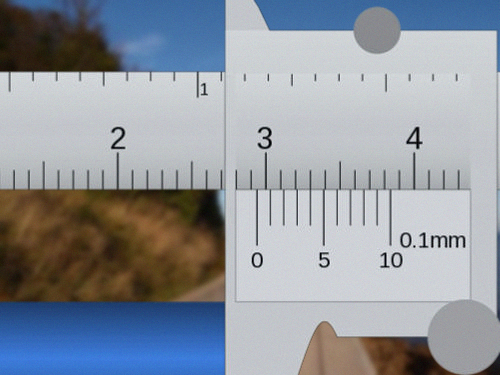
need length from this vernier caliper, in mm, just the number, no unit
29.4
